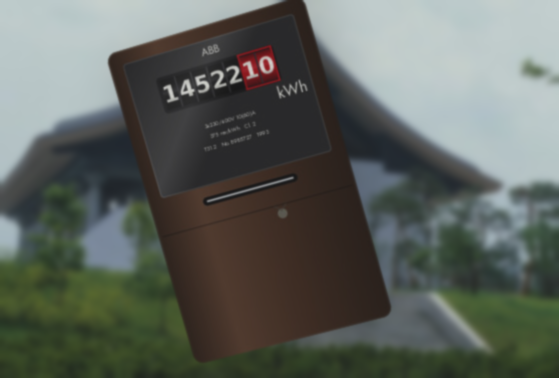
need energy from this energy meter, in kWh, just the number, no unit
14522.10
